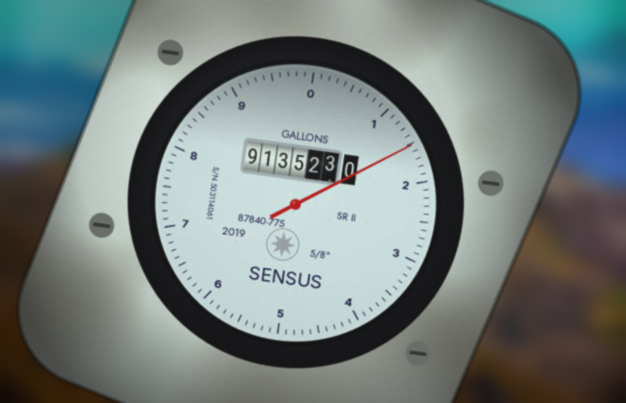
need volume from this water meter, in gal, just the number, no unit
9135231.5
